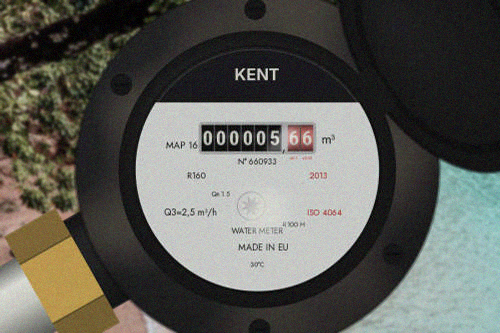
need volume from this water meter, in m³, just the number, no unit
5.66
